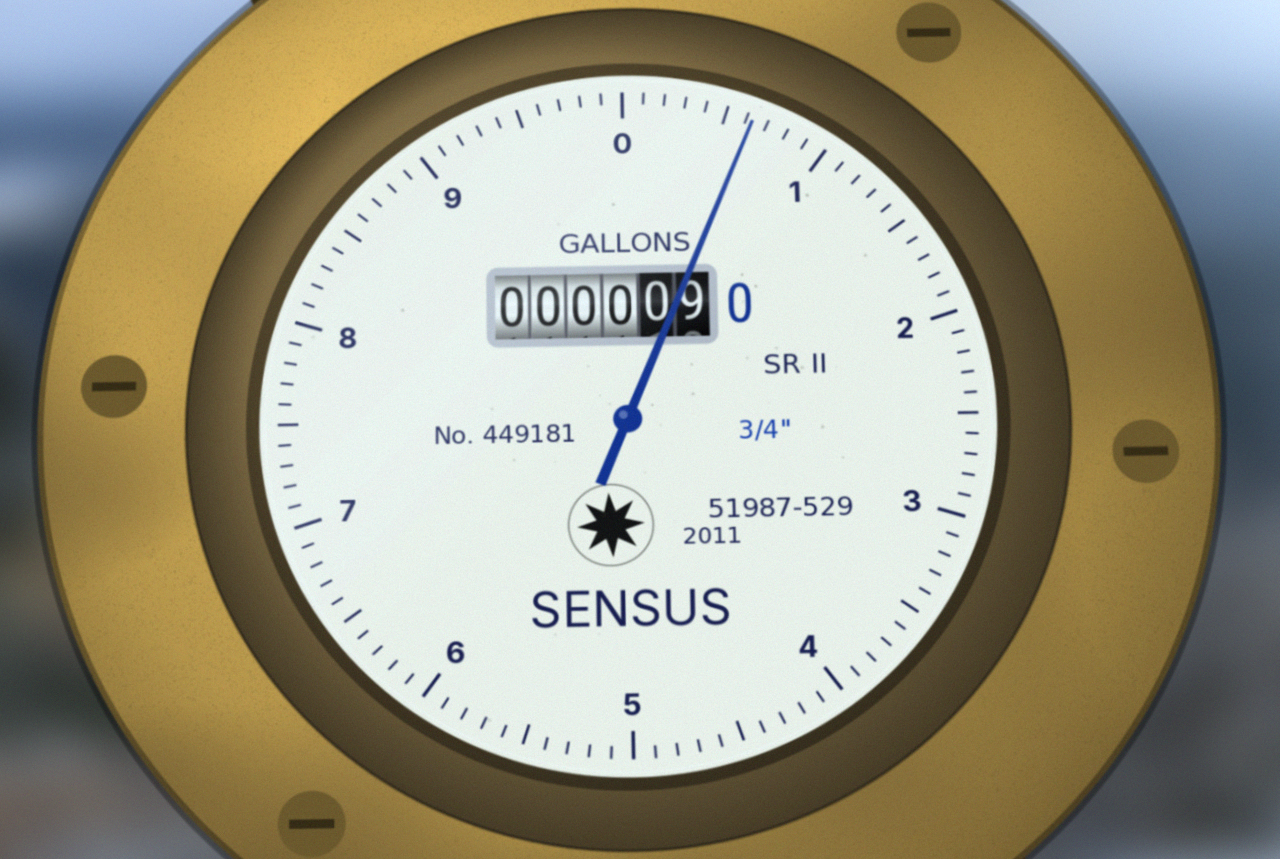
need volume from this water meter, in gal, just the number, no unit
90.6
